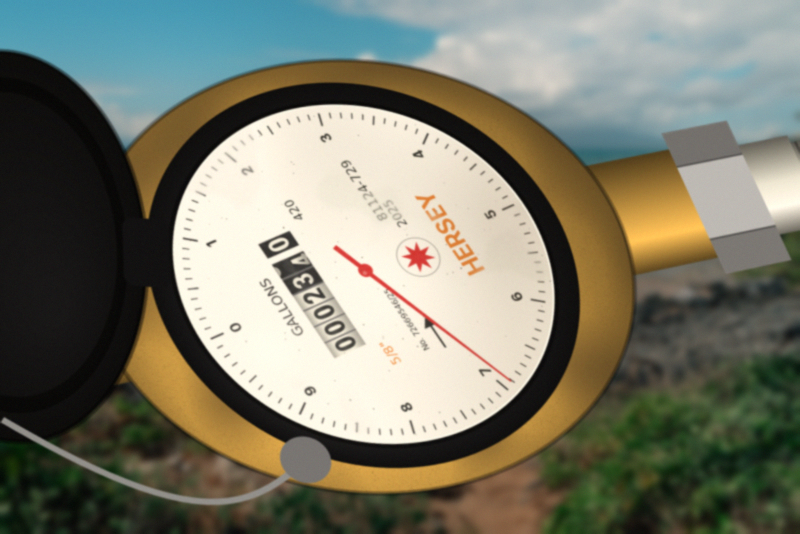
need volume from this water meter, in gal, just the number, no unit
2336.9
